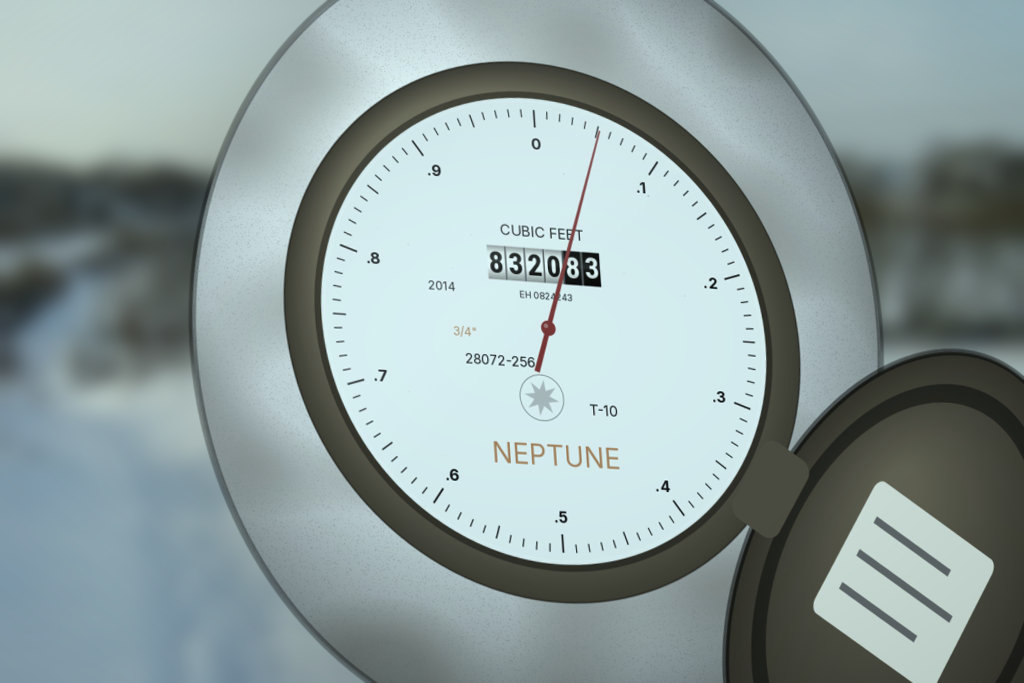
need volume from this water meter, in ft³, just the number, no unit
832083.05
